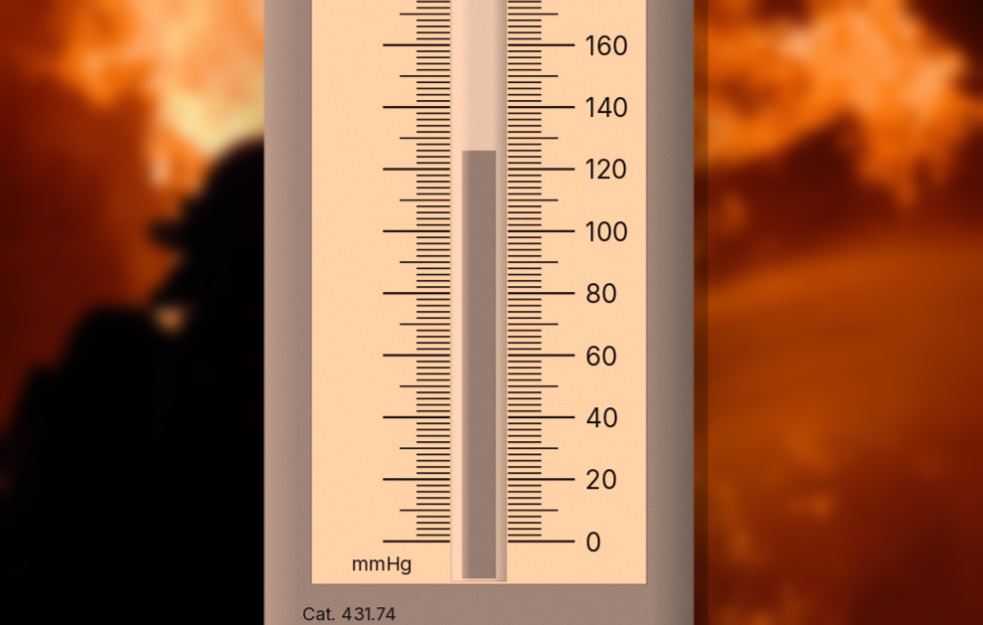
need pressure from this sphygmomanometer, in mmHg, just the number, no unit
126
